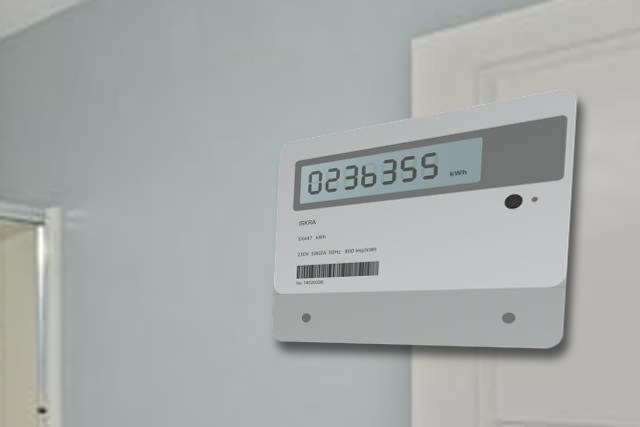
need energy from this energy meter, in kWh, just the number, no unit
236355
